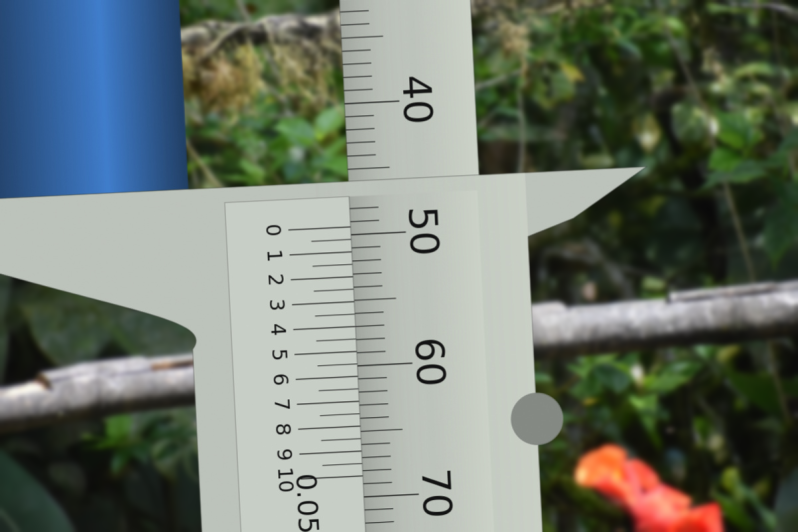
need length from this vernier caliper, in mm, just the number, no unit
49.4
